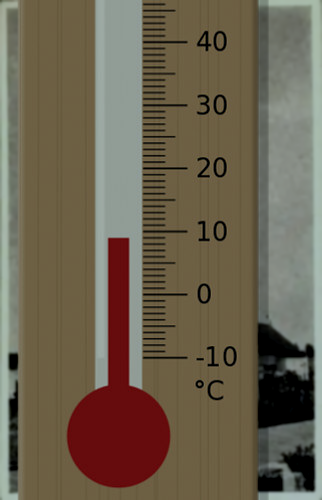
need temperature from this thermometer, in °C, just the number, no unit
9
